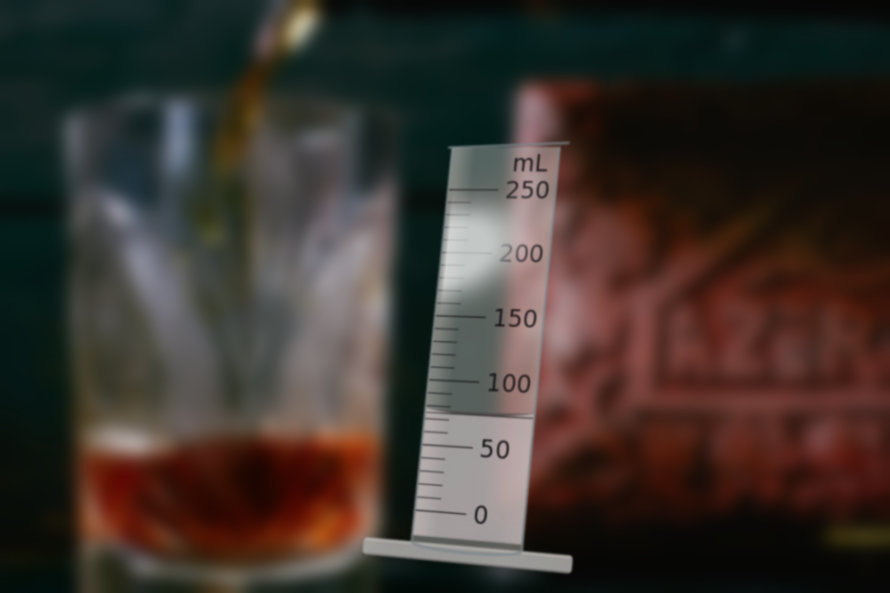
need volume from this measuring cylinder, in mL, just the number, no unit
75
